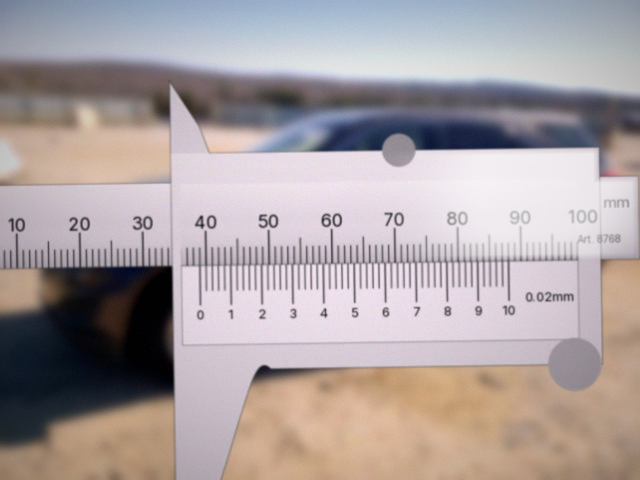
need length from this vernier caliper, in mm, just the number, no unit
39.0
